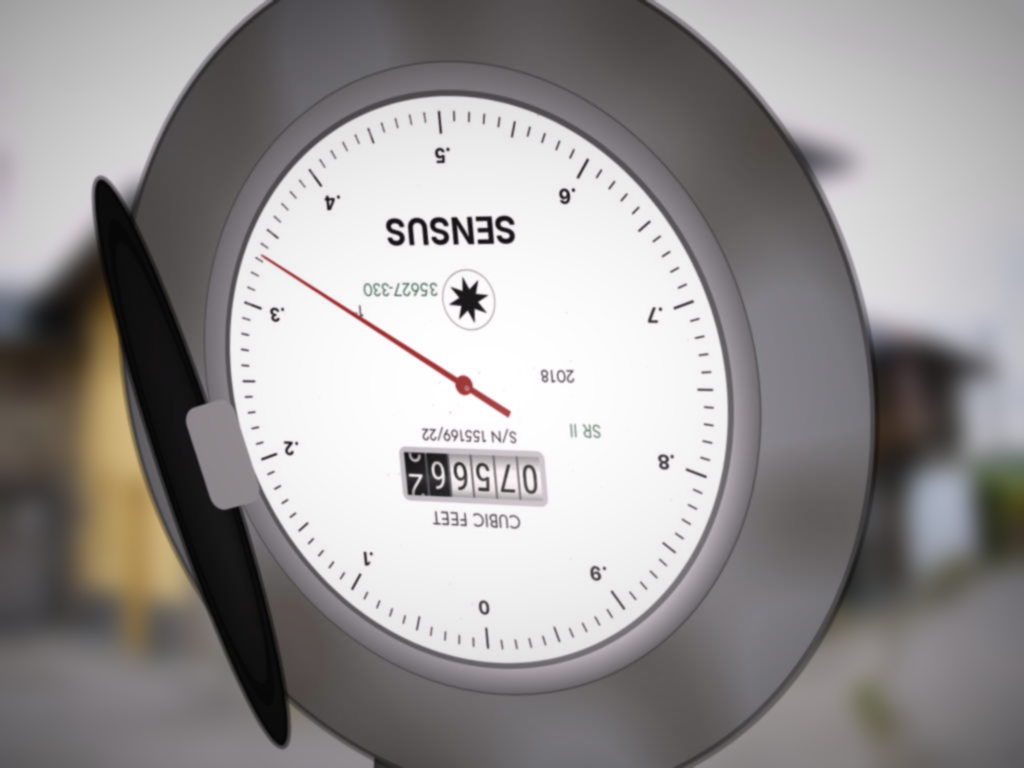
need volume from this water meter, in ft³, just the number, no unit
75662.33
